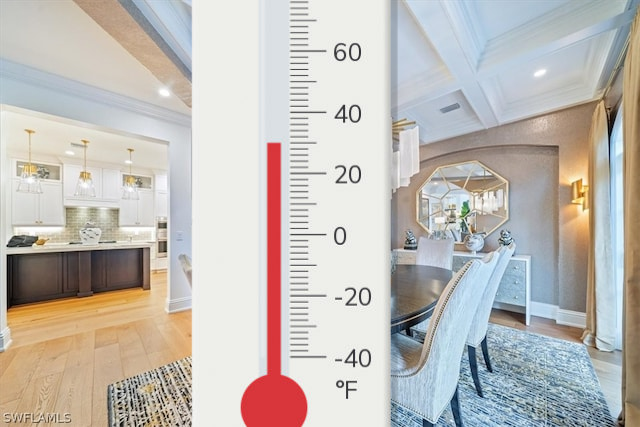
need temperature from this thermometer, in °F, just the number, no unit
30
